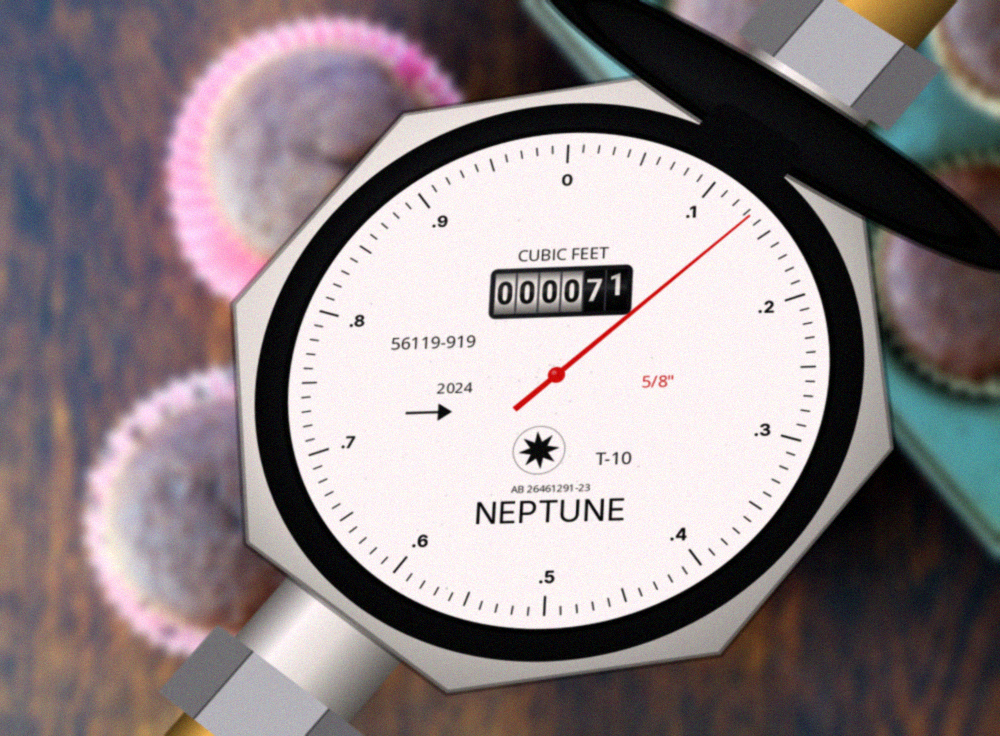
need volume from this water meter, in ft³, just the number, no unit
71.13
